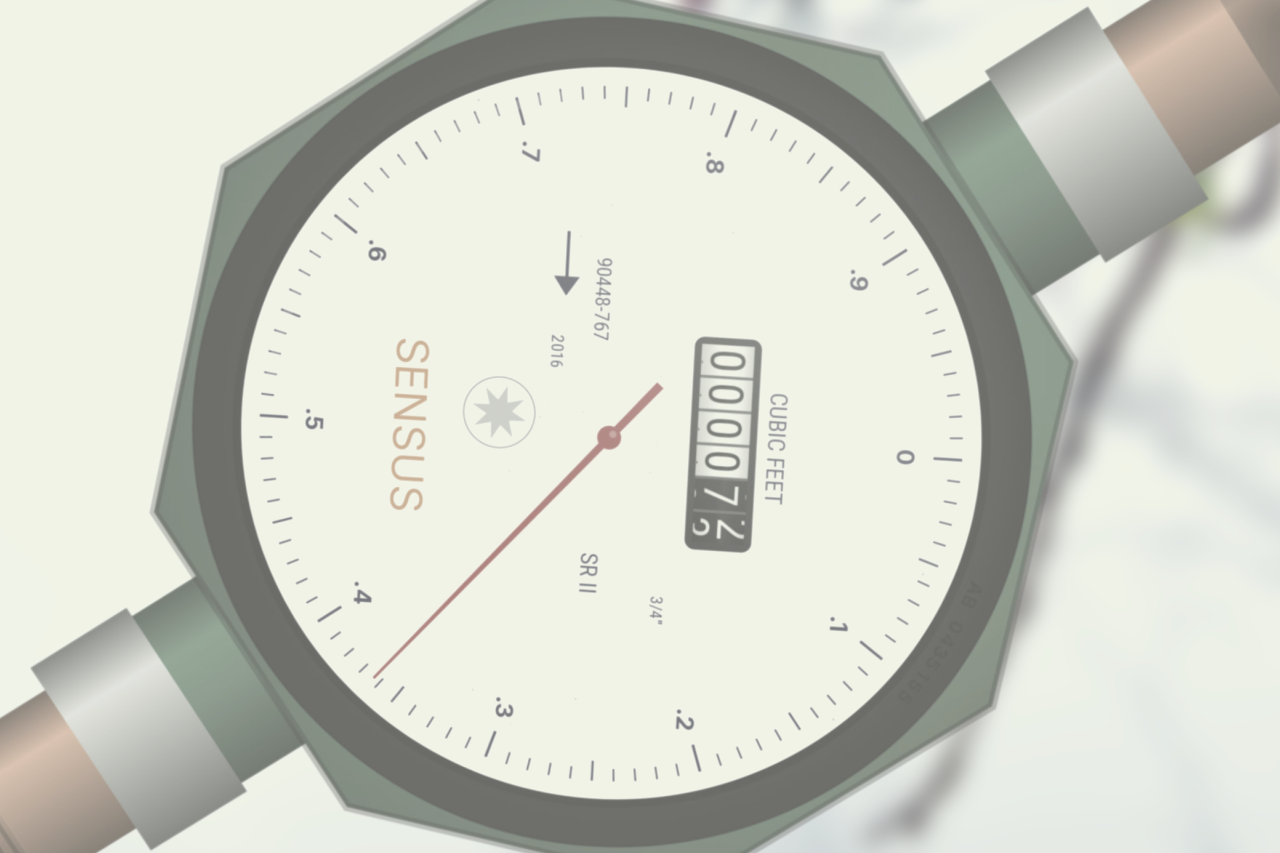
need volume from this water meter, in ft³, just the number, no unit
72.36
